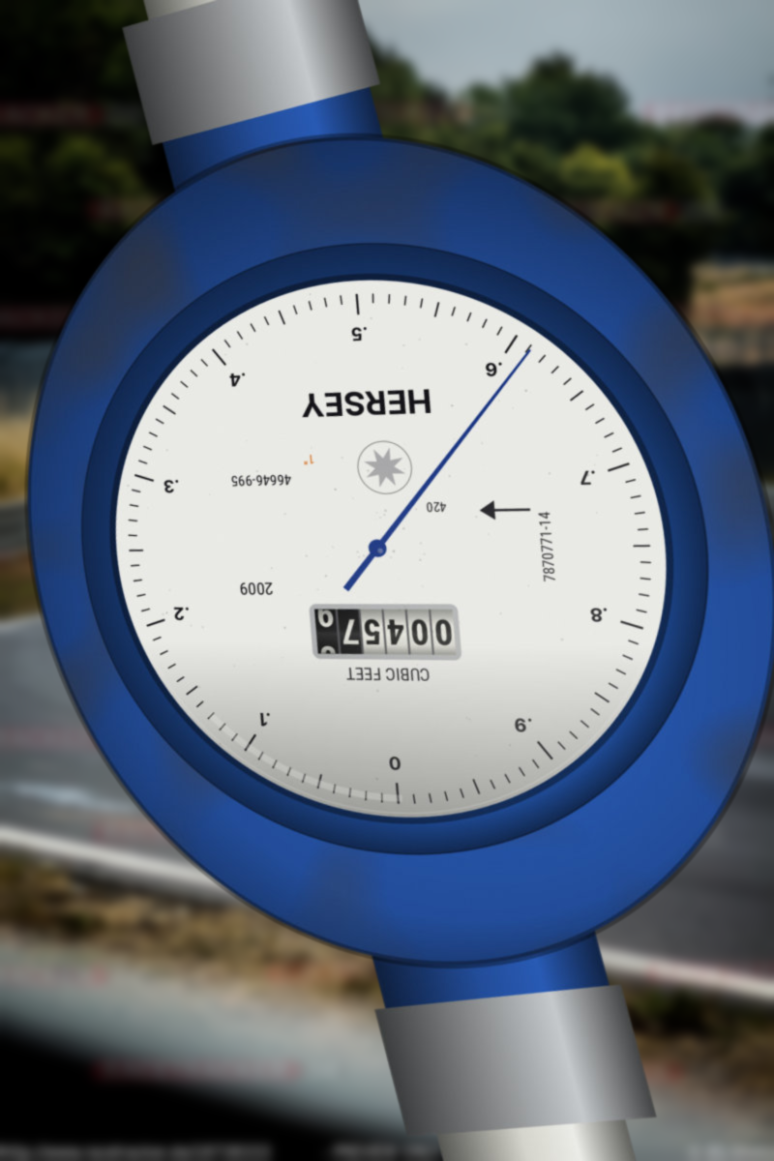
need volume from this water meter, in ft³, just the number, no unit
4578.61
